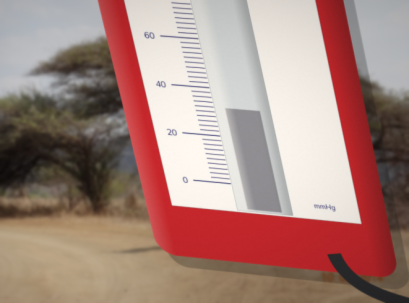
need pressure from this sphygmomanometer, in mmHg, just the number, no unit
32
